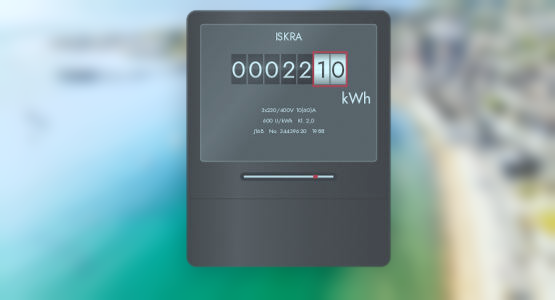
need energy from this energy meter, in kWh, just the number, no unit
22.10
